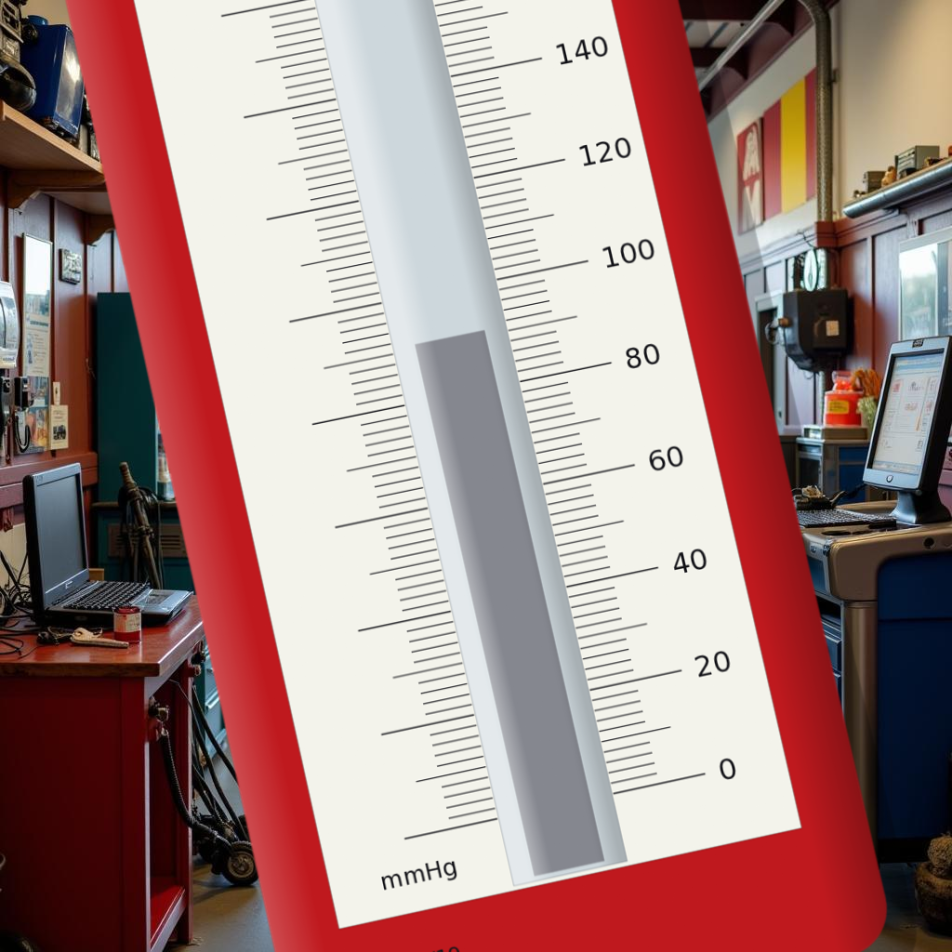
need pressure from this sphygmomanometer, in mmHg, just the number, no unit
91
